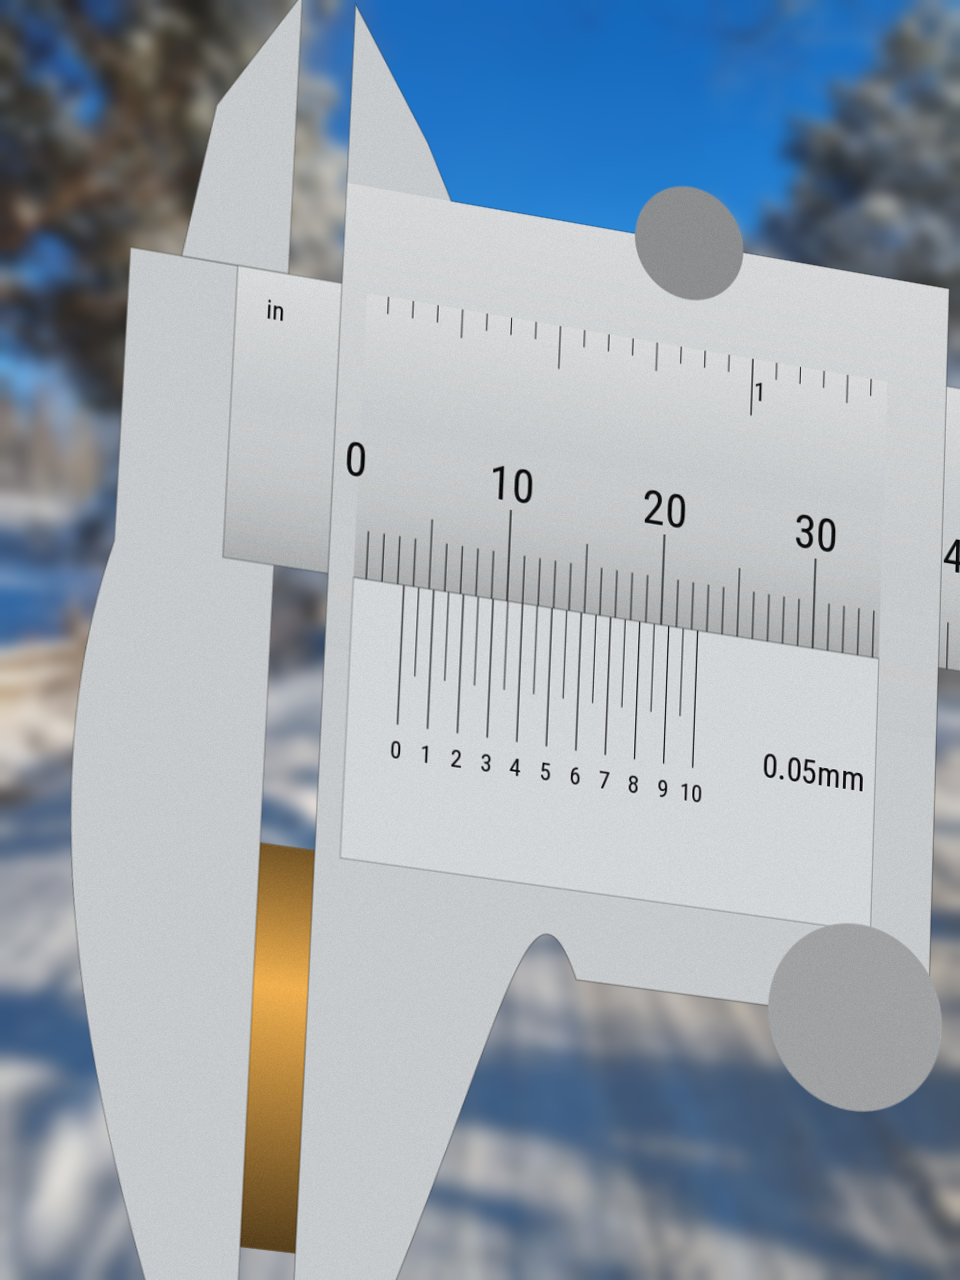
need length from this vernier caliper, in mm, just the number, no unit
3.4
